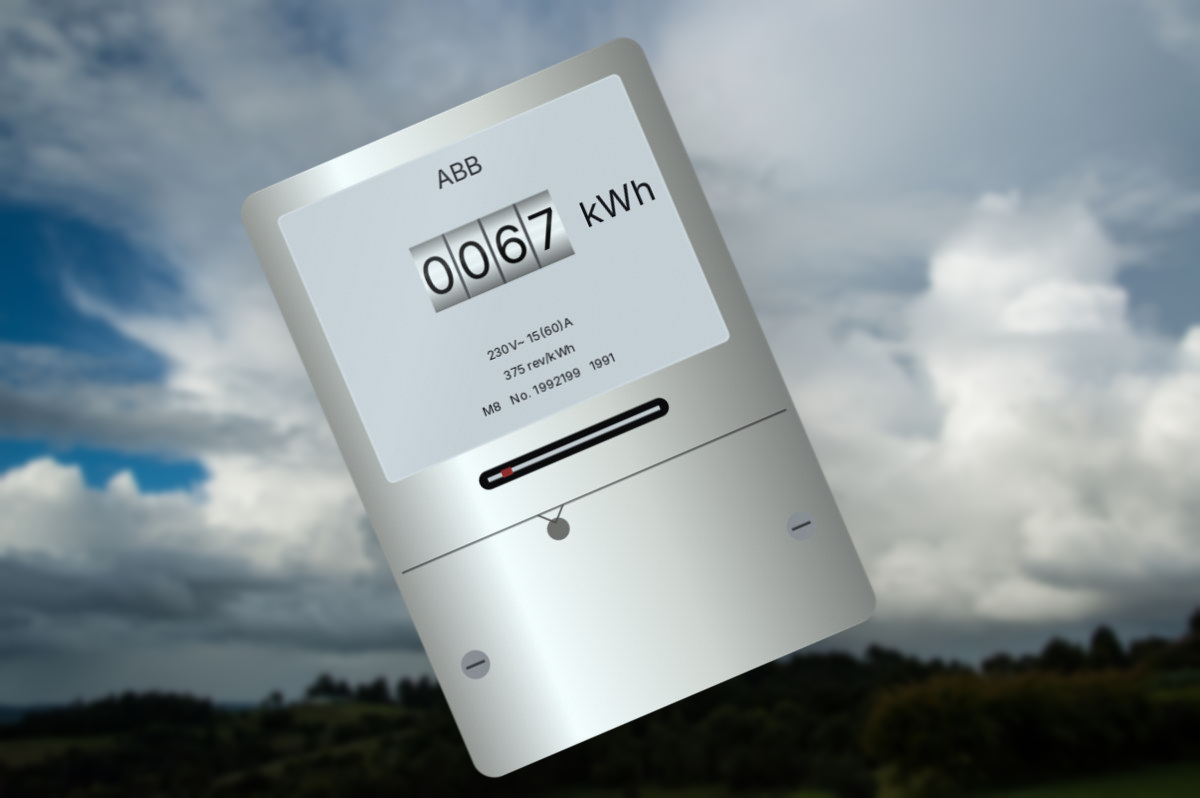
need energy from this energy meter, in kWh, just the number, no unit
67
